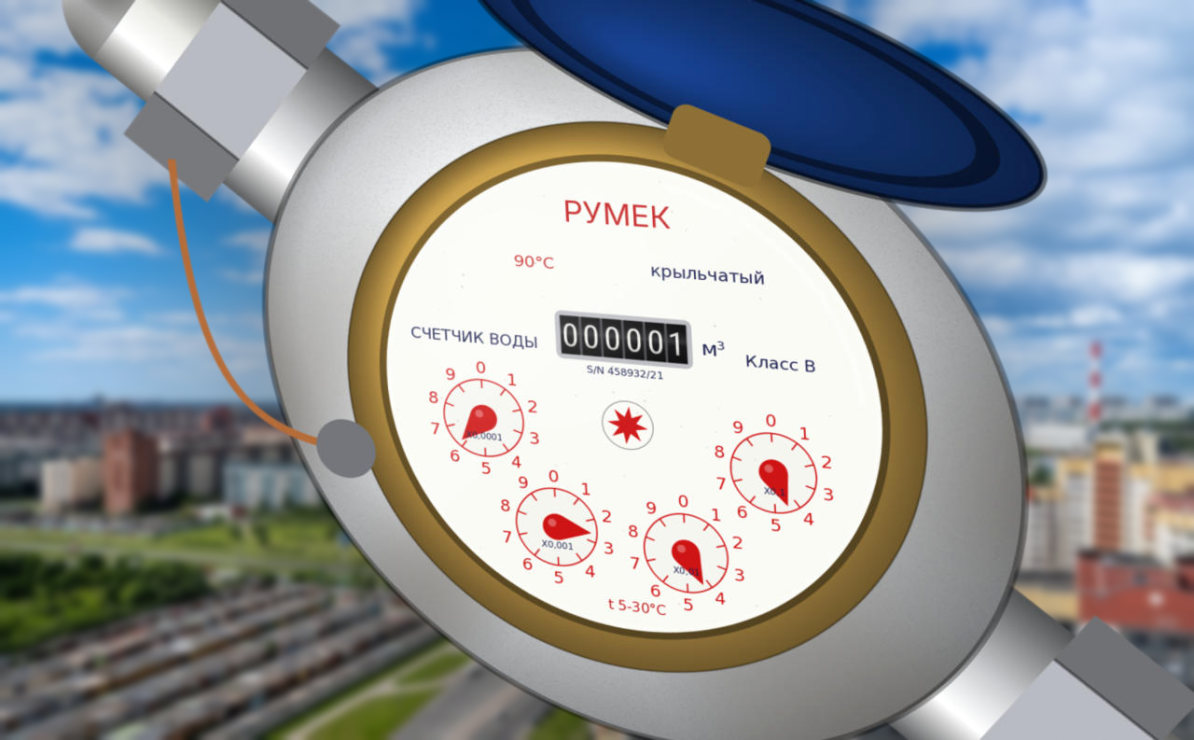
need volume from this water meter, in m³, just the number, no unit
1.4426
